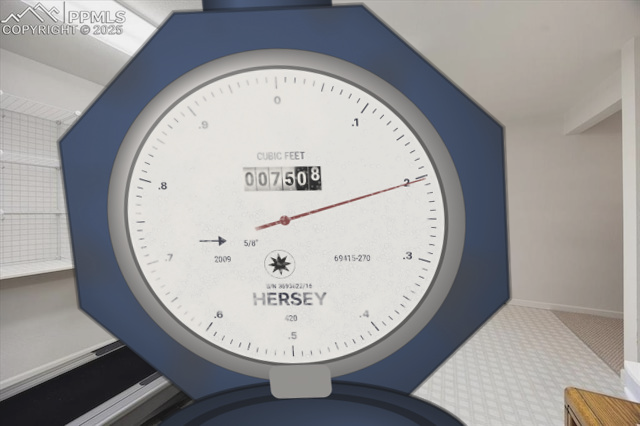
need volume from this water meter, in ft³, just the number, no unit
7508.20
